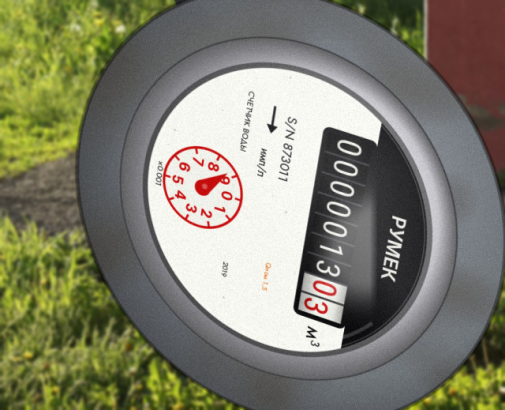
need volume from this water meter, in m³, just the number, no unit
13.028
